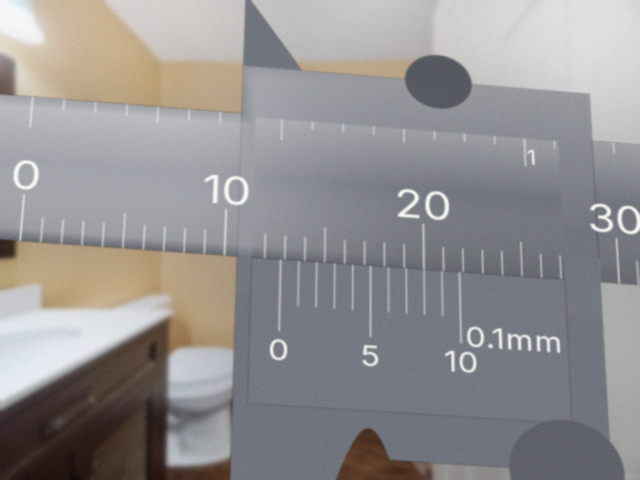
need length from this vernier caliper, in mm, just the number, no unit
12.8
